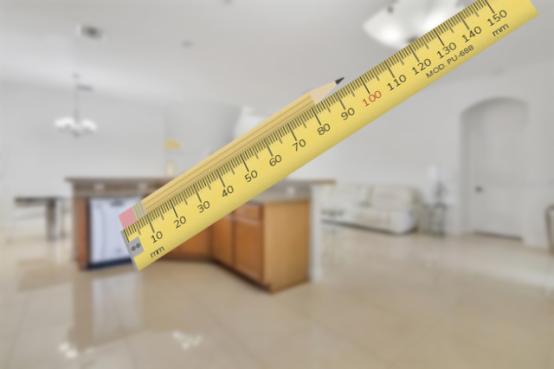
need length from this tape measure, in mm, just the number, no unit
95
